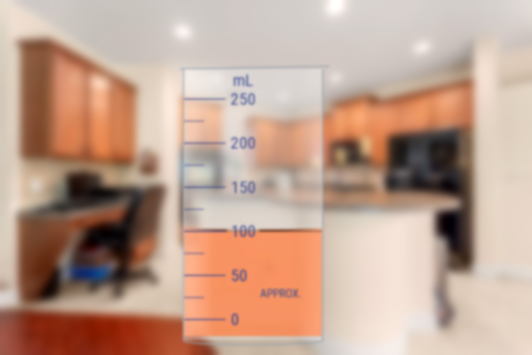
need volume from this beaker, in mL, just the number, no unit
100
